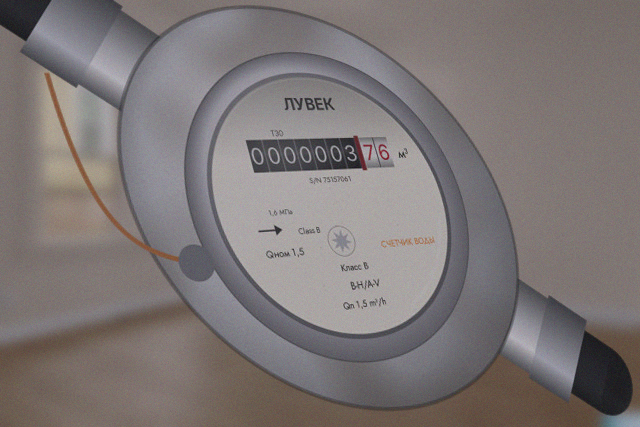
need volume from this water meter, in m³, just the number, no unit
3.76
